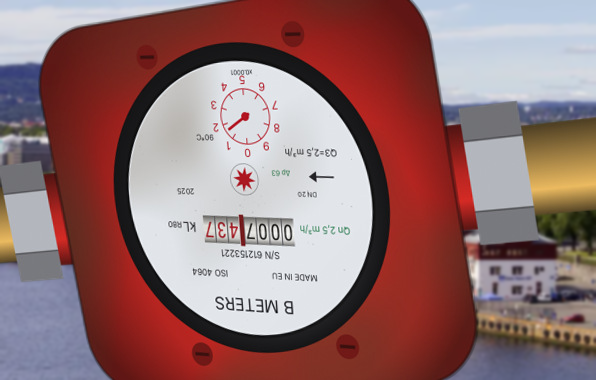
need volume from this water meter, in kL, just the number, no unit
7.4371
